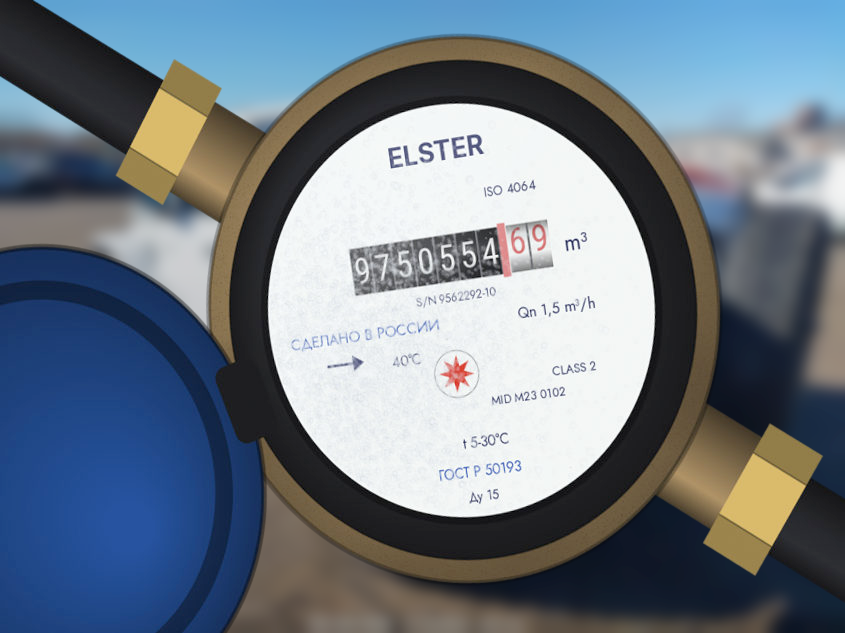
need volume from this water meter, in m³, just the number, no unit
9750554.69
